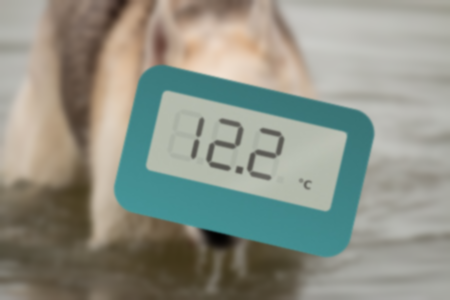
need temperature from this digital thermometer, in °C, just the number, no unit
12.2
